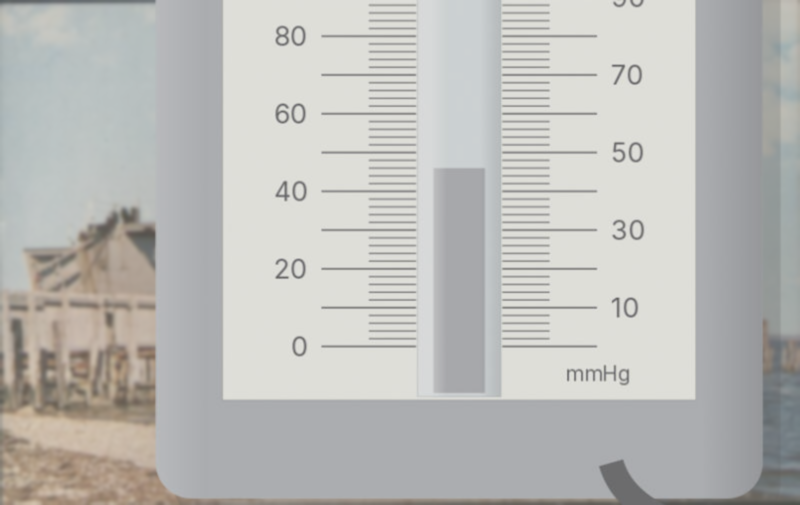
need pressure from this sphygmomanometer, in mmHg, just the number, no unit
46
